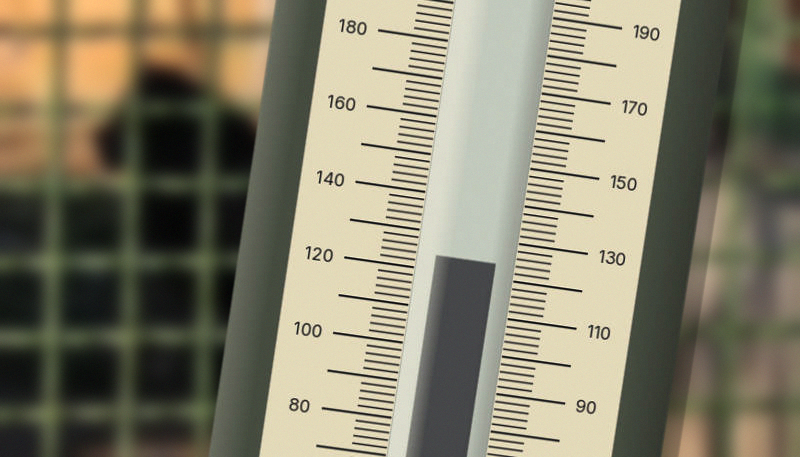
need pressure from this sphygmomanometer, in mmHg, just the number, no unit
124
